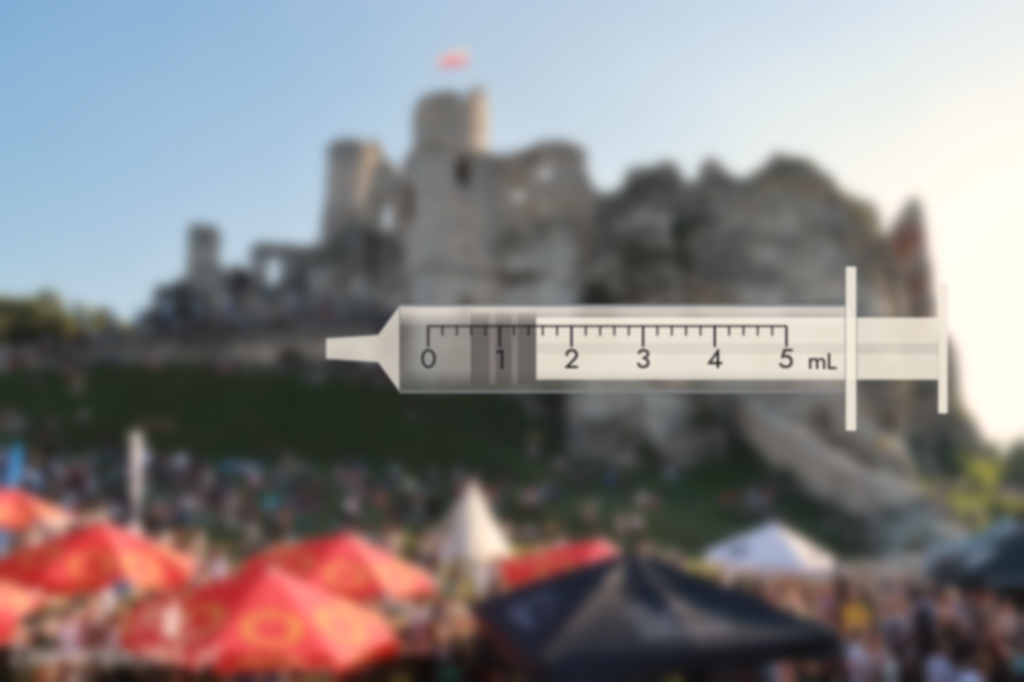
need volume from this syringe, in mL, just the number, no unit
0.6
